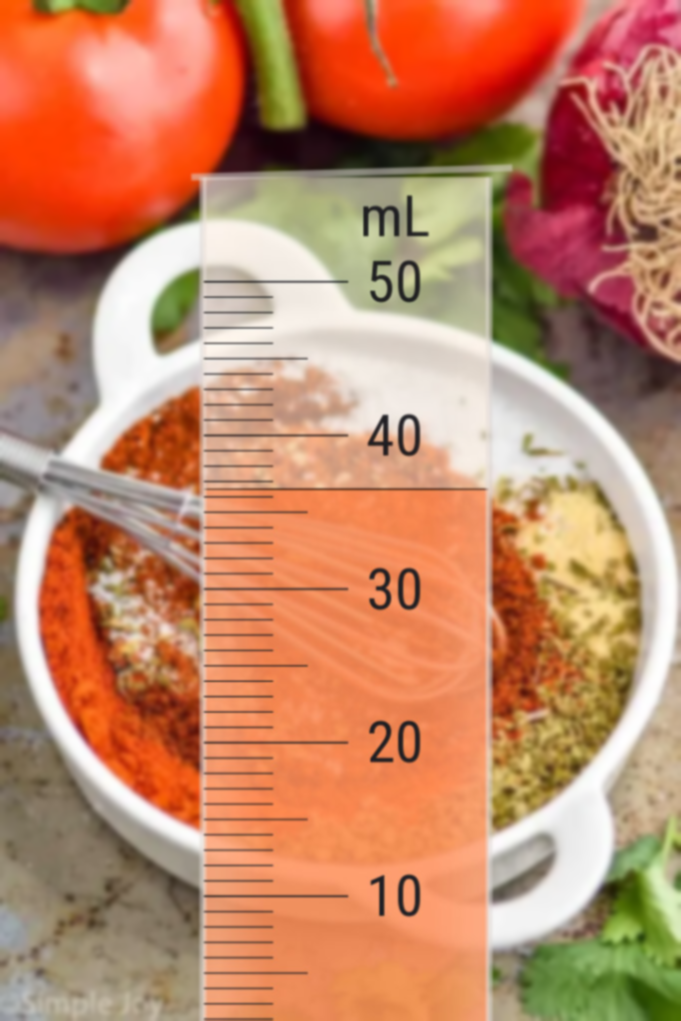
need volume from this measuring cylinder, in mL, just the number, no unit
36.5
